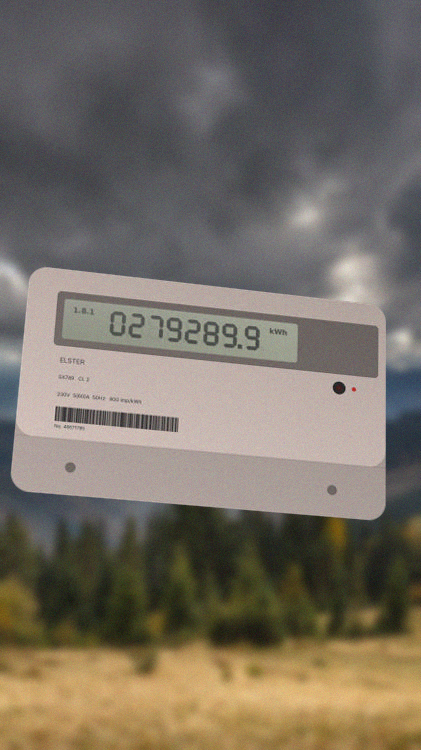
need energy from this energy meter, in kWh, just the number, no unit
279289.9
